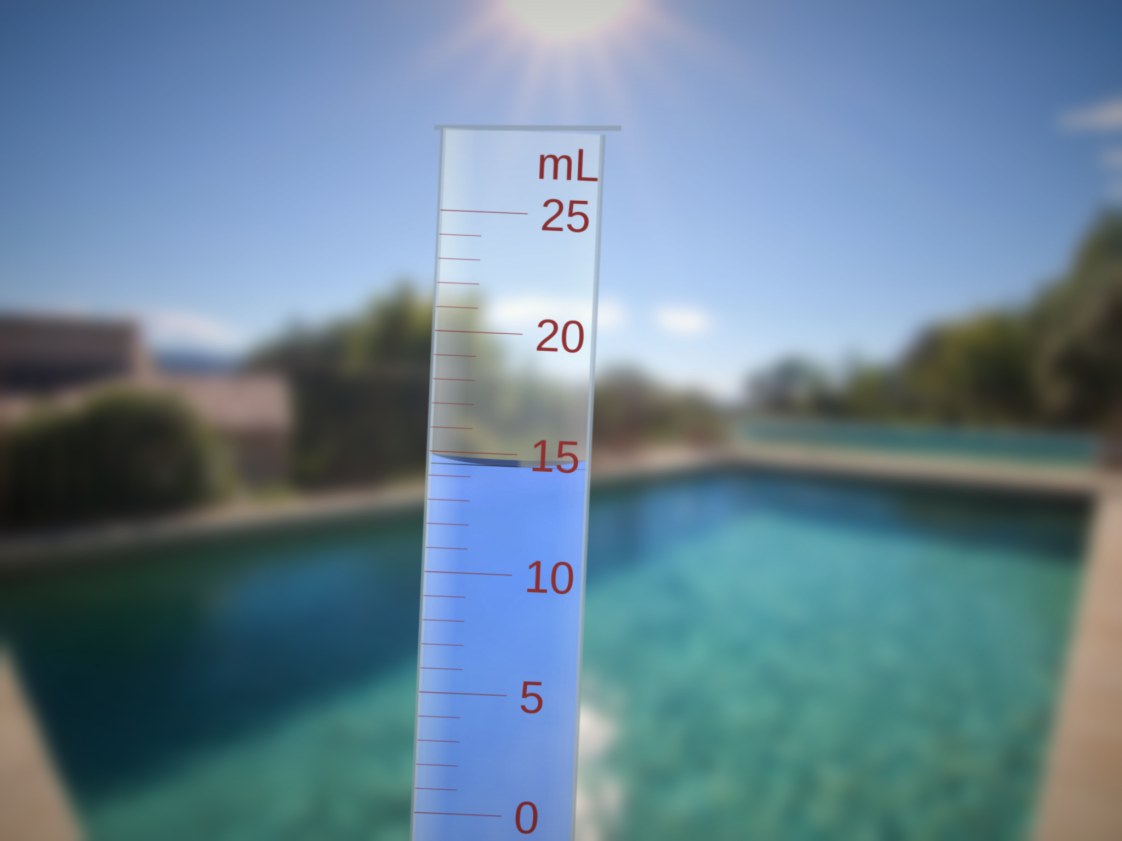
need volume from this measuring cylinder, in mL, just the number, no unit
14.5
